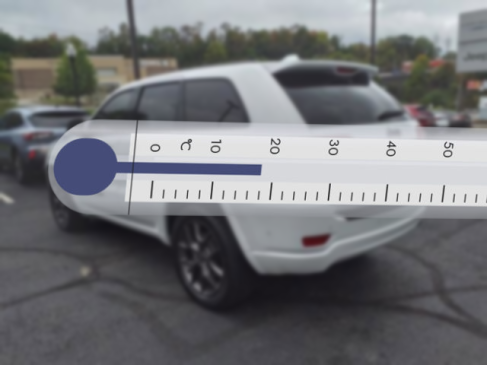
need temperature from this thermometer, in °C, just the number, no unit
18
